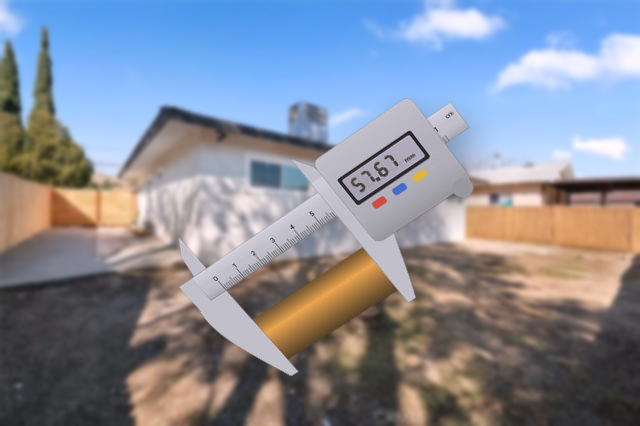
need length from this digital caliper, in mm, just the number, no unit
57.67
